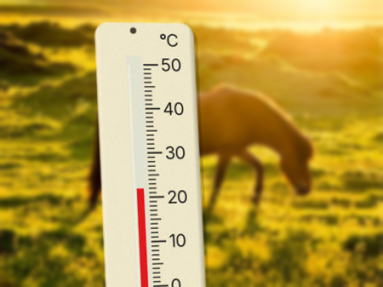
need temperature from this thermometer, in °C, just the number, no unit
22
